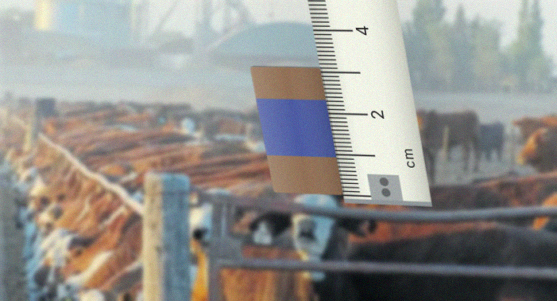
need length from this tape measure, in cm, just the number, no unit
3.1
